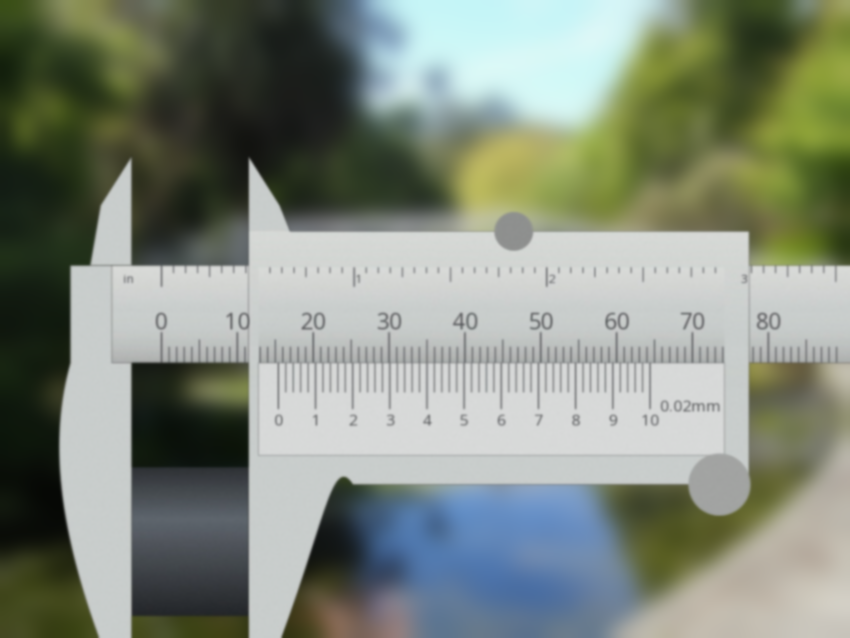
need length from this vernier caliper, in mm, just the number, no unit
15.4
